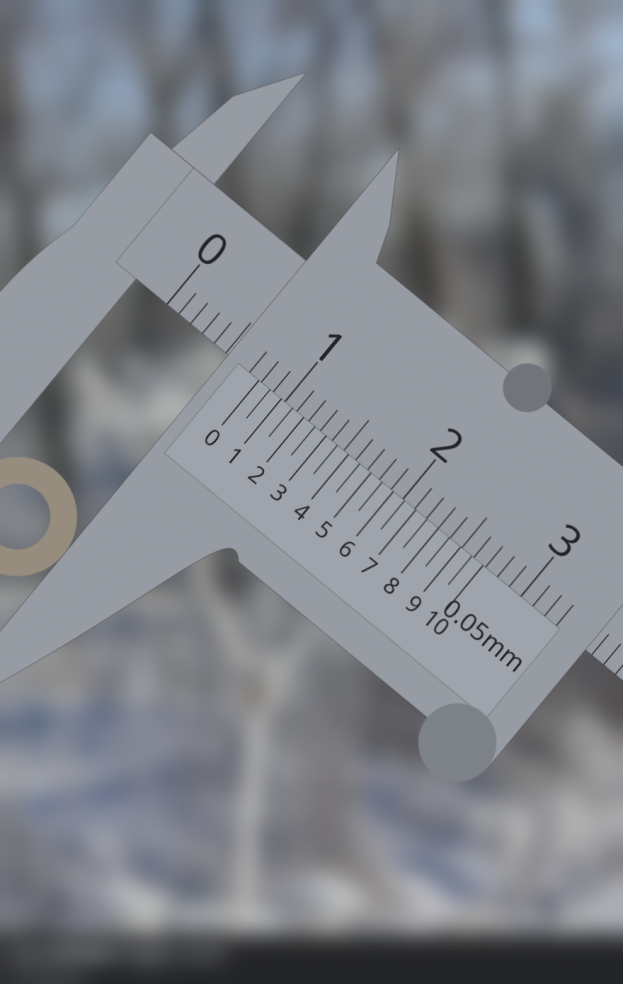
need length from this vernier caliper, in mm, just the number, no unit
7.8
